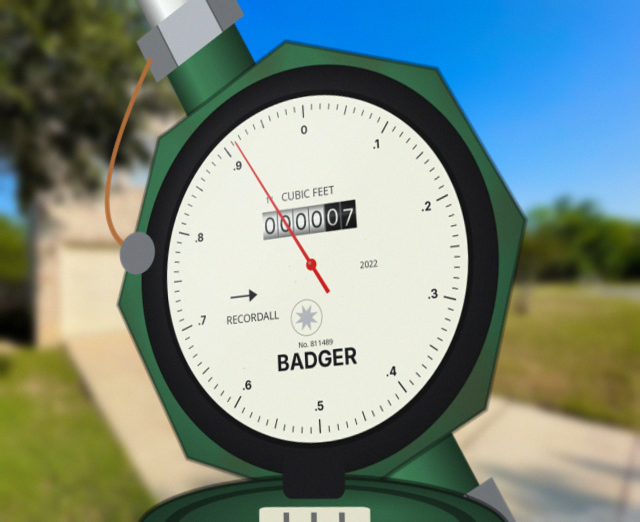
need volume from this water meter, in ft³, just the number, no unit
6.91
